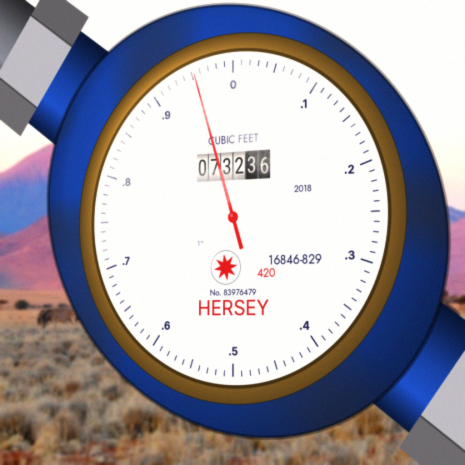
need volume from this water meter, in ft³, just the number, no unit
73235.95
